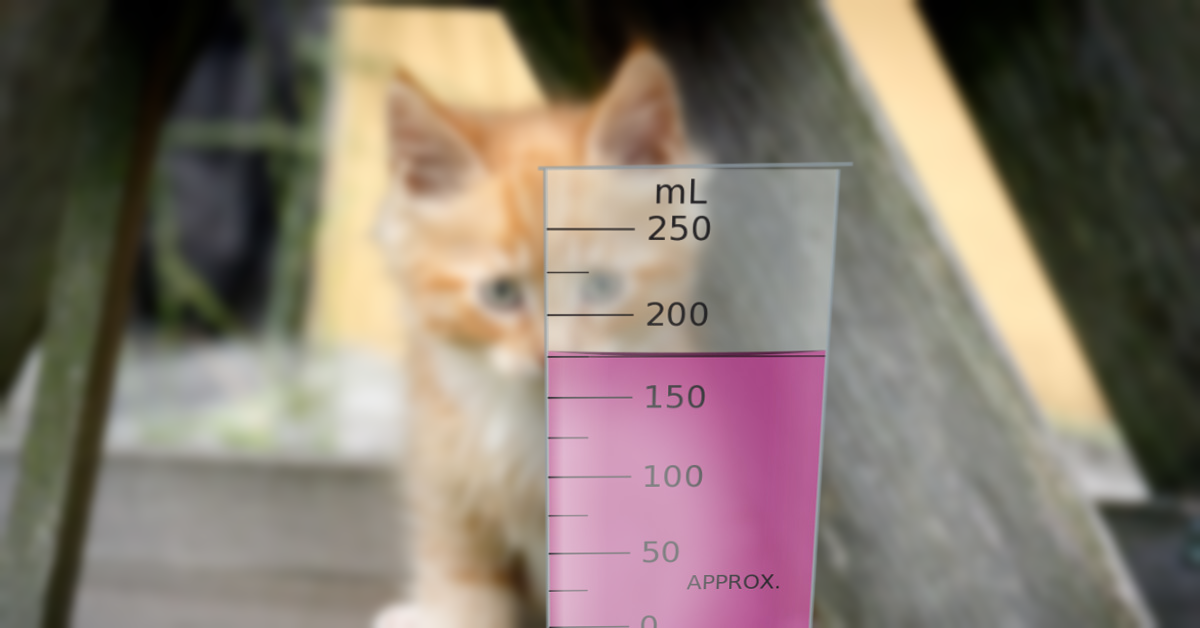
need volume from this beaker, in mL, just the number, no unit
175
